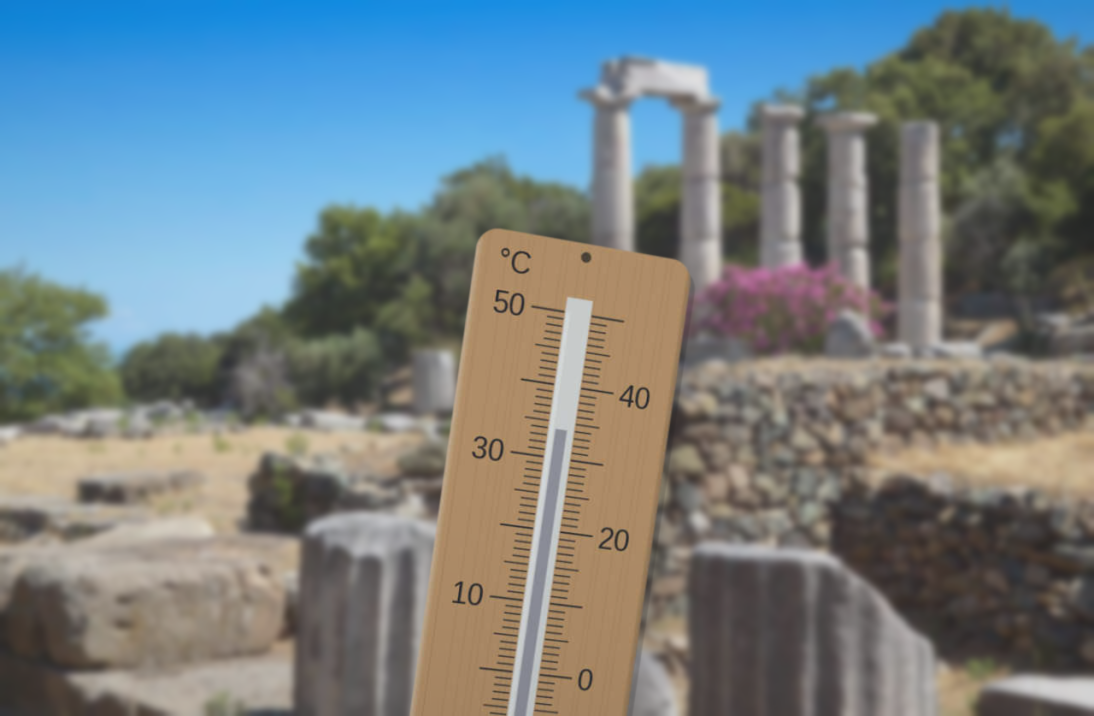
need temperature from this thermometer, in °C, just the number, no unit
34
